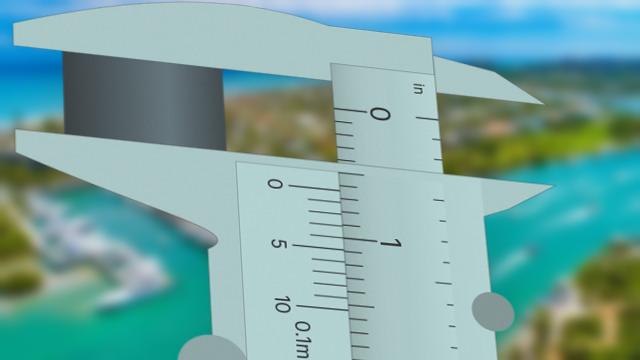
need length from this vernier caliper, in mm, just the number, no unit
6.4
